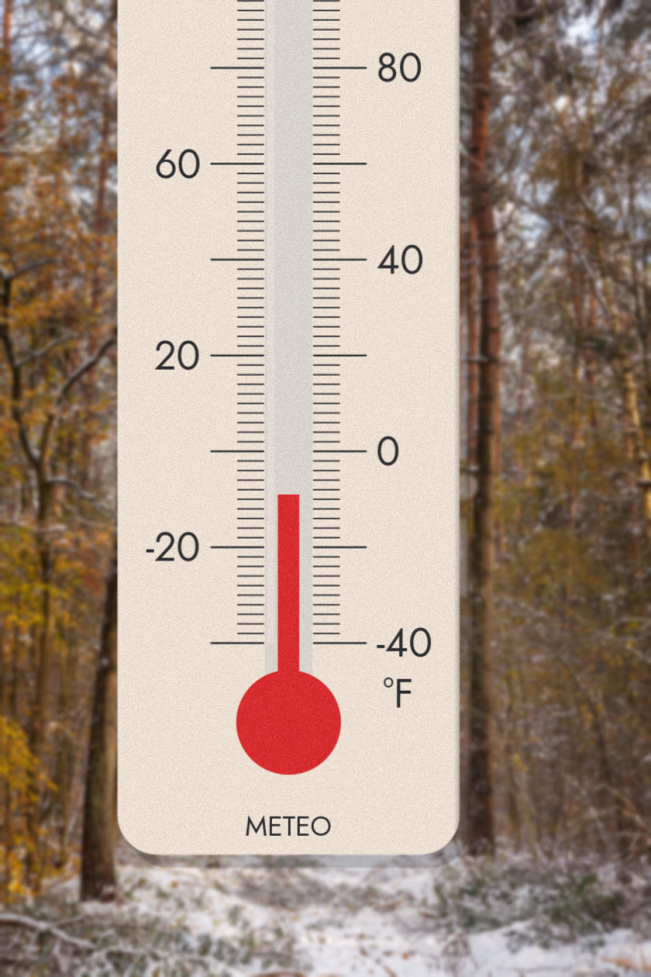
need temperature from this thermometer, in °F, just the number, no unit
-9
